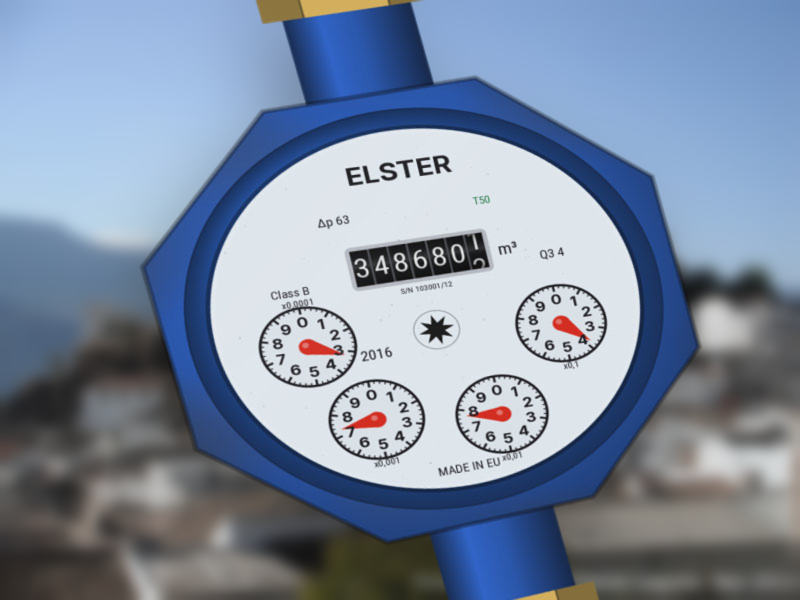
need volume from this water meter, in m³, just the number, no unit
3486801.3773
